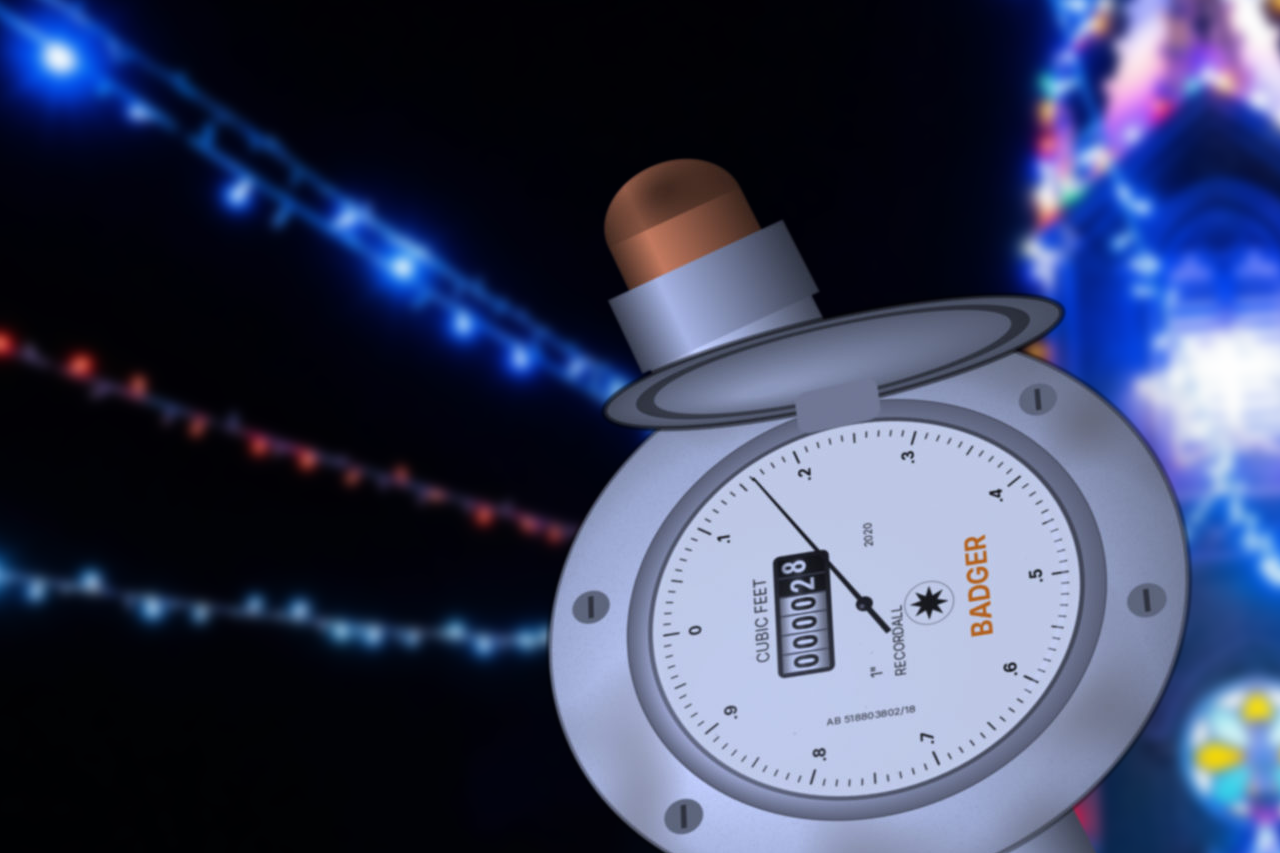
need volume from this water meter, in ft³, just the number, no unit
28.16
